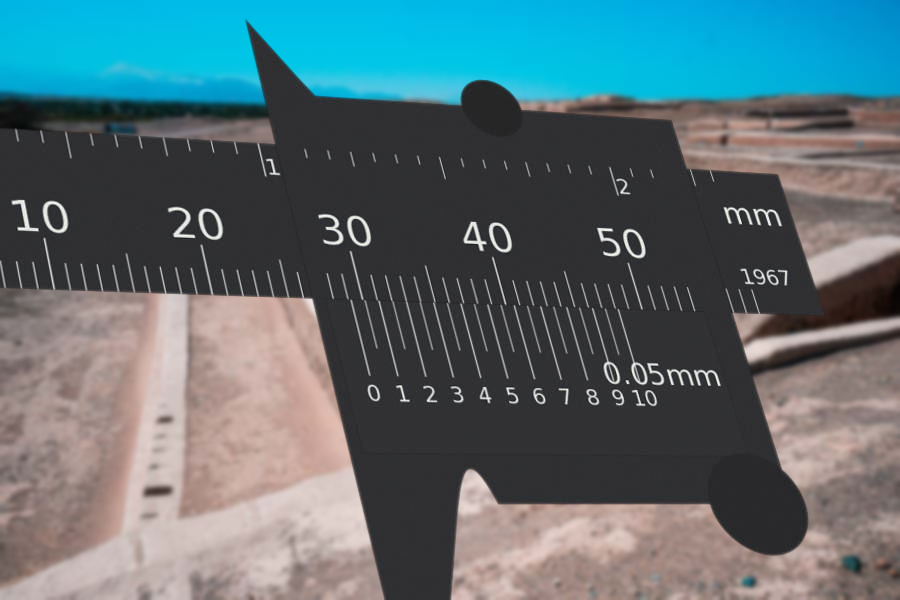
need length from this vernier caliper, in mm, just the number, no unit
29.2
